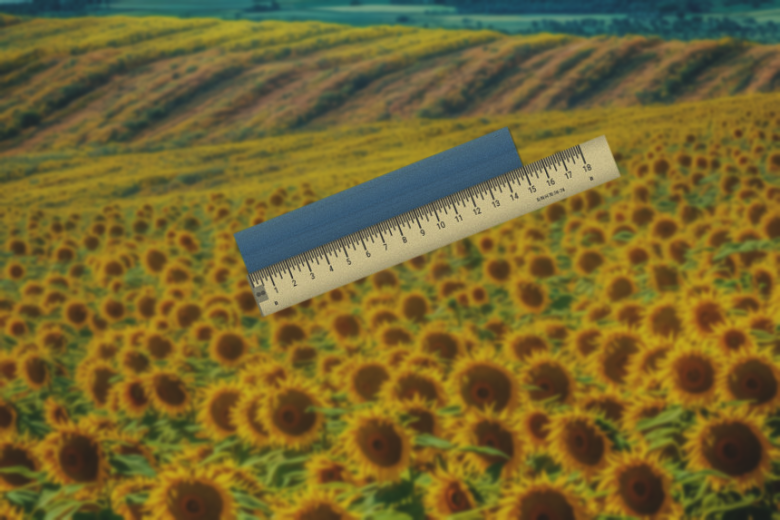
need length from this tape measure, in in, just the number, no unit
15
